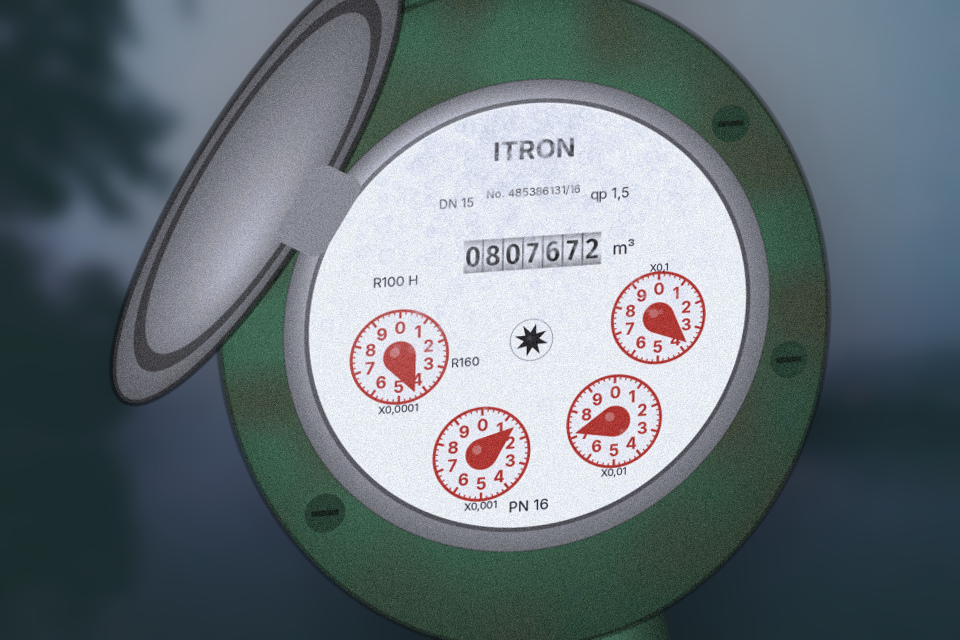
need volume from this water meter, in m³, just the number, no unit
807672.3714
